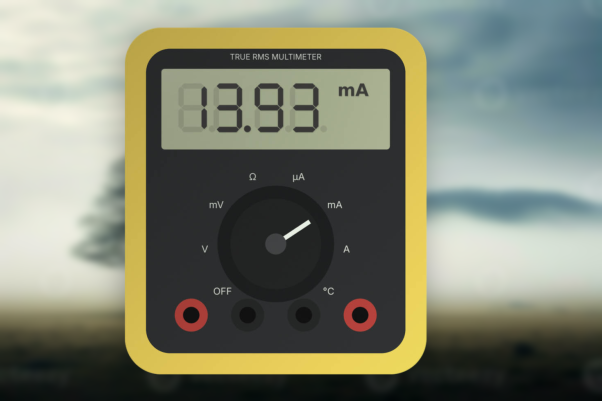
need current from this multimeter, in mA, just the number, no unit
13.93
